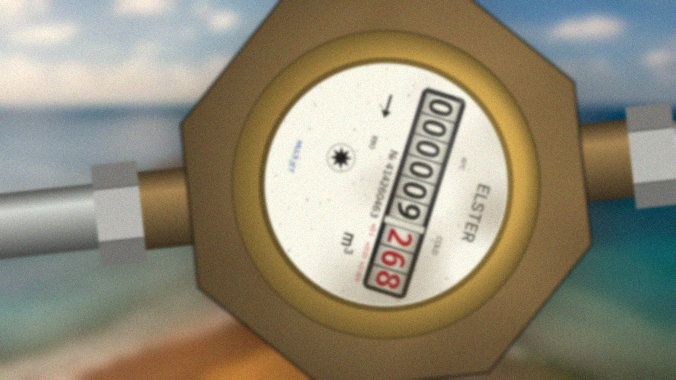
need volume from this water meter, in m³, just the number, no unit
9.268
